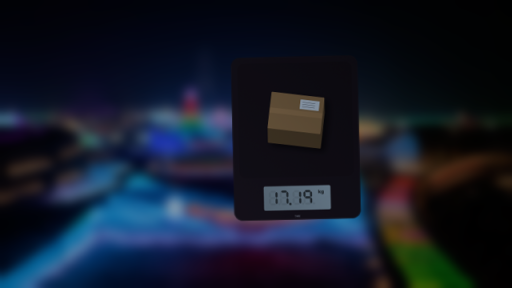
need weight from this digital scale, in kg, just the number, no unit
17.19
